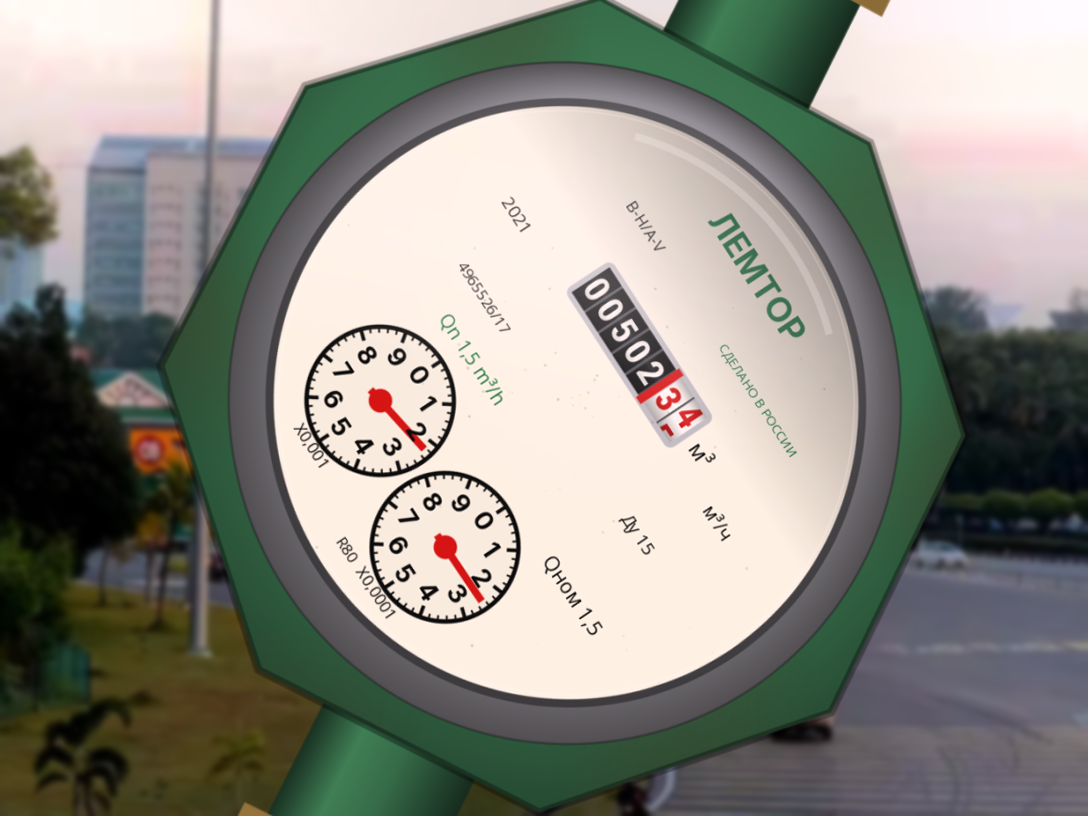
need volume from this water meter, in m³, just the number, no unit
502.3422
